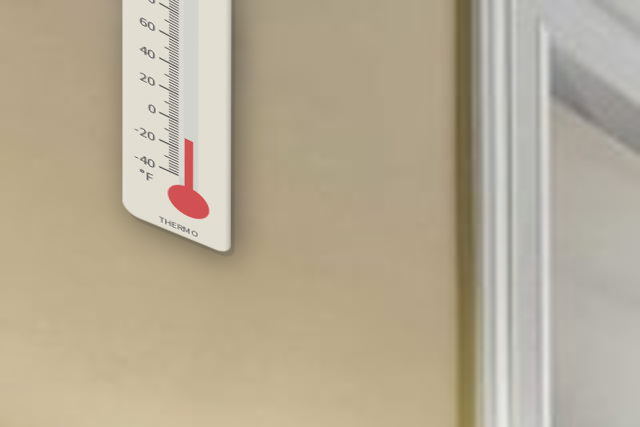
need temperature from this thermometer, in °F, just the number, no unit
-10
